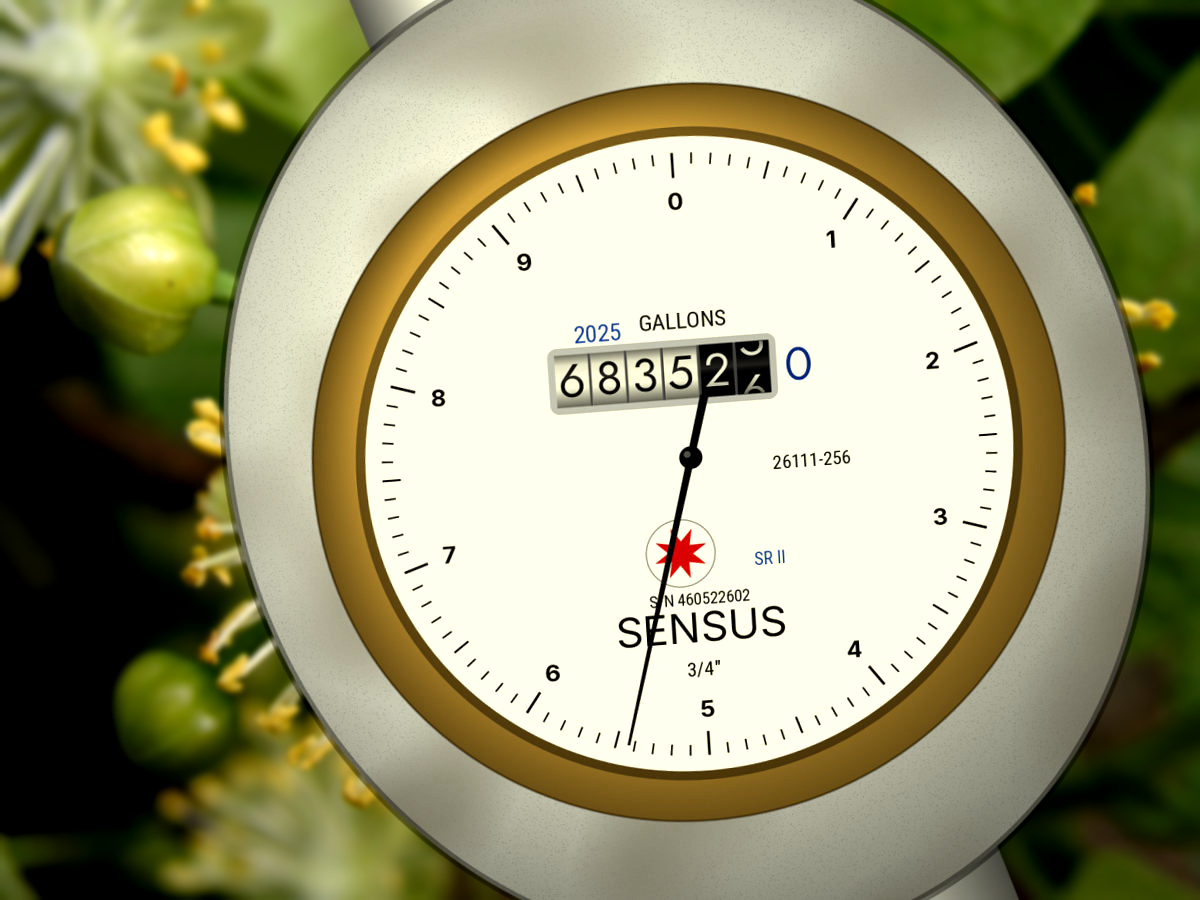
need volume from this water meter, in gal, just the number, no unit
6835255.4
